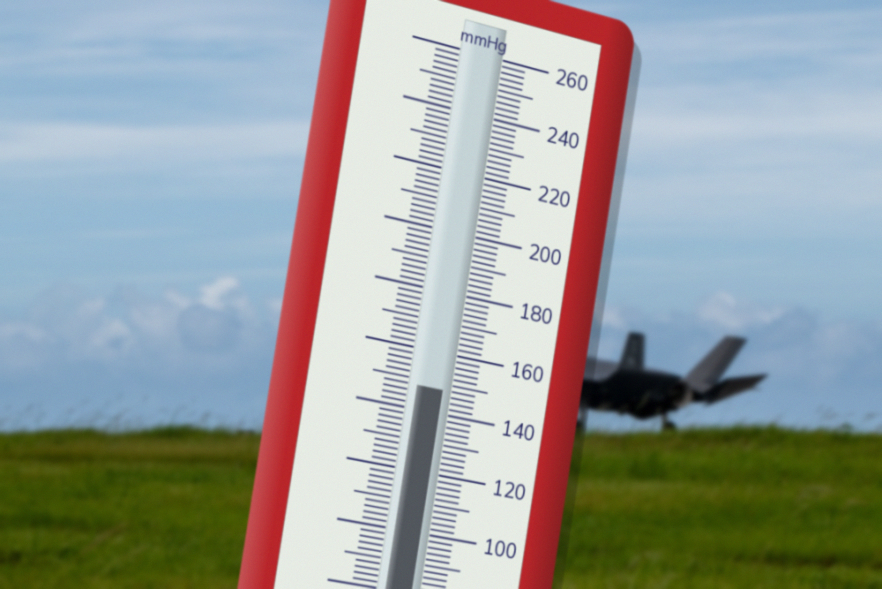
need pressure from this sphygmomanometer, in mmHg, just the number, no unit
148
